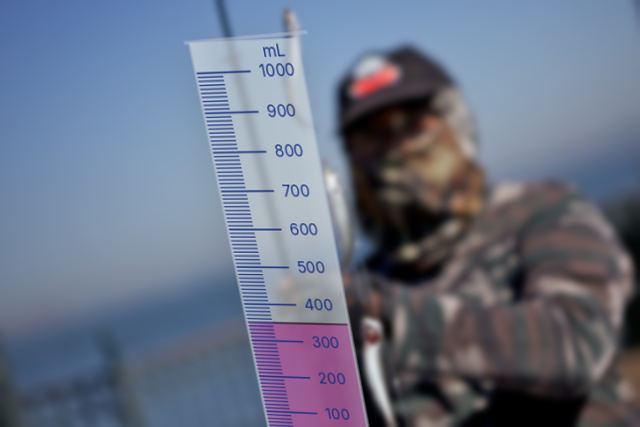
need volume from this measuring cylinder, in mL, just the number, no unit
350
